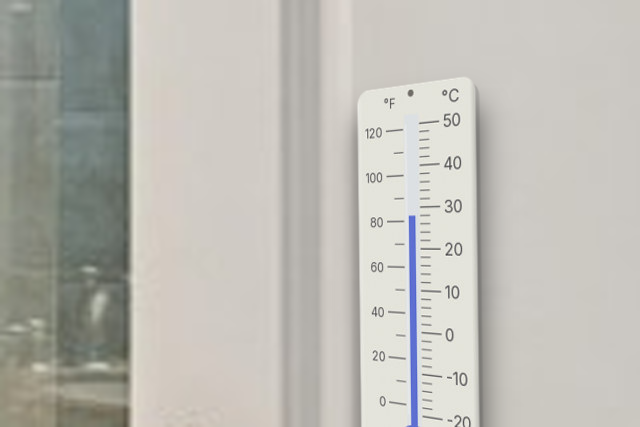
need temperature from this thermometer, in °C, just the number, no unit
28
